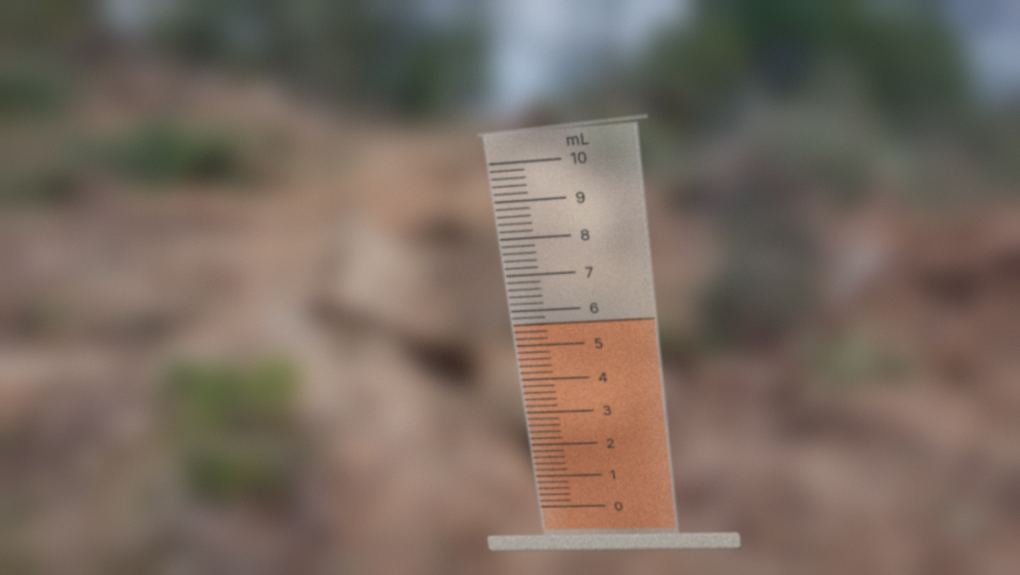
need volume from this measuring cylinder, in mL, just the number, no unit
5.6
